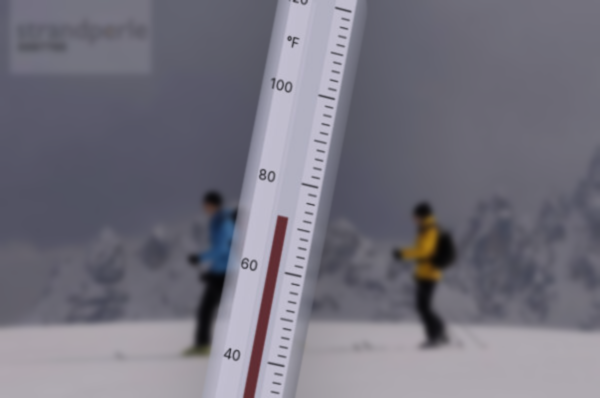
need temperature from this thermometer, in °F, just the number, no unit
72
